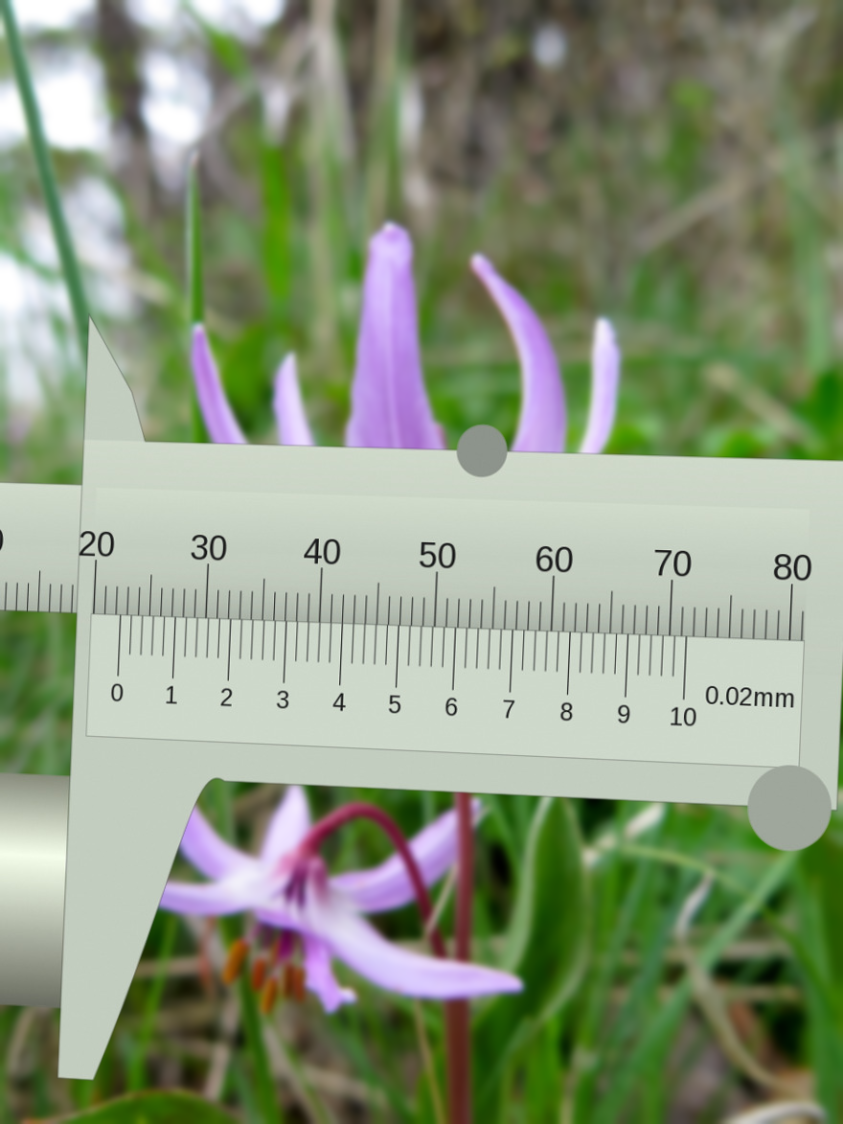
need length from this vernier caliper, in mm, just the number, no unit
22.4
